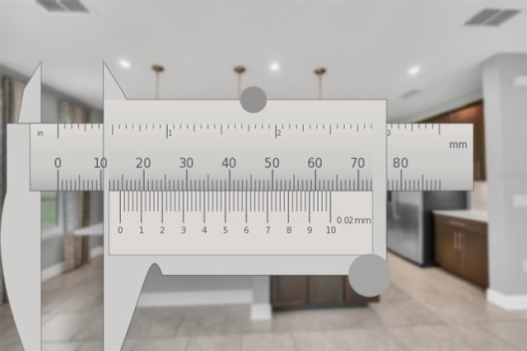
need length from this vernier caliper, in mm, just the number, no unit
14.5
